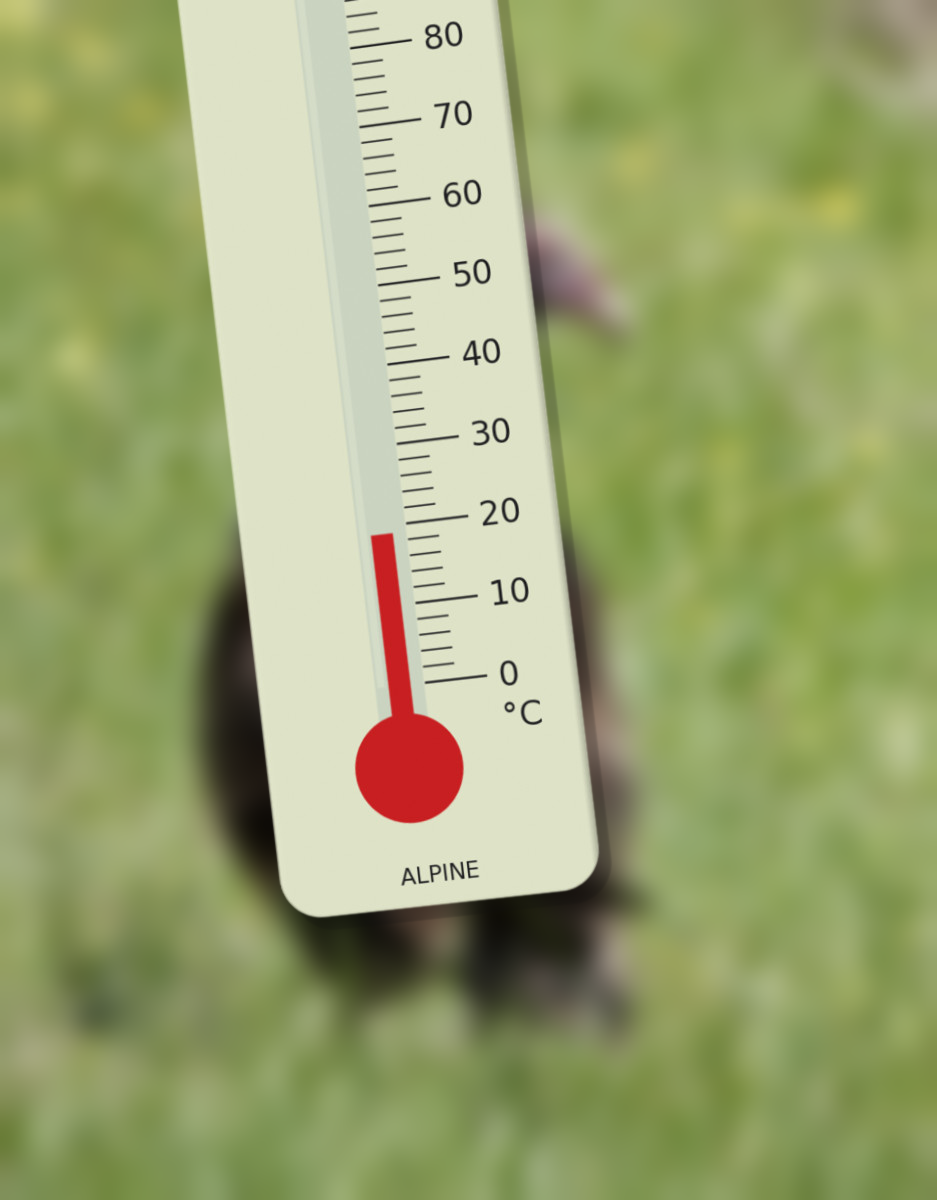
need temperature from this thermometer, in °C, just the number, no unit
19
